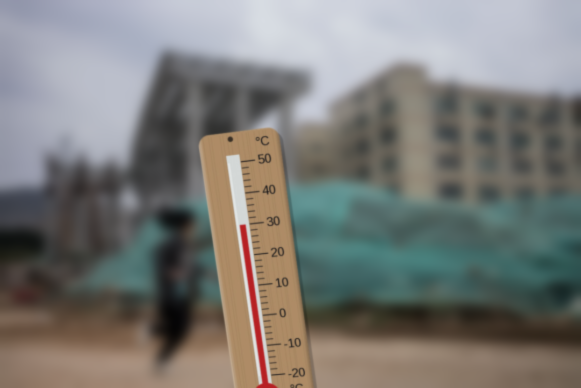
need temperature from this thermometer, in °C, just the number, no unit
30
